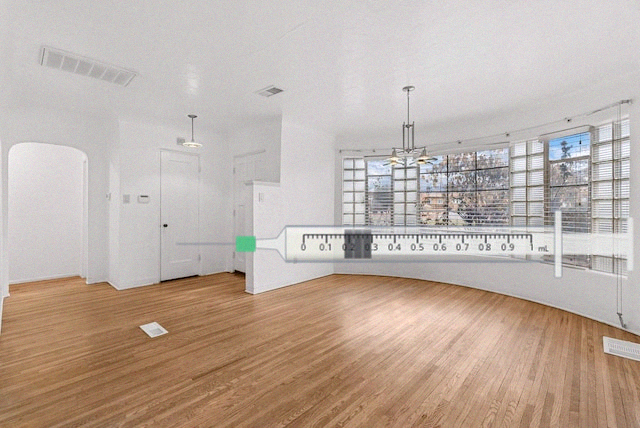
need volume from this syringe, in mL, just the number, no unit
0.18
